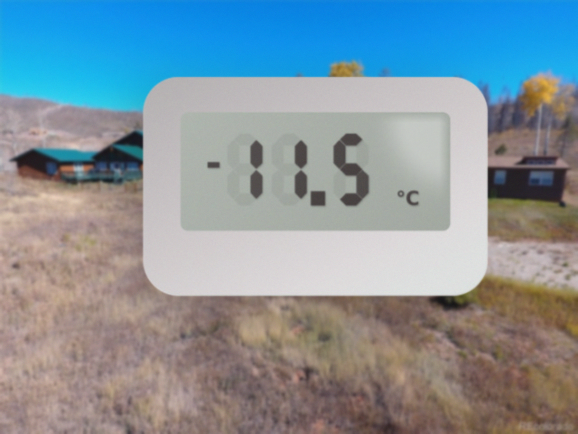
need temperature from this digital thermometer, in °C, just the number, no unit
-11.5
